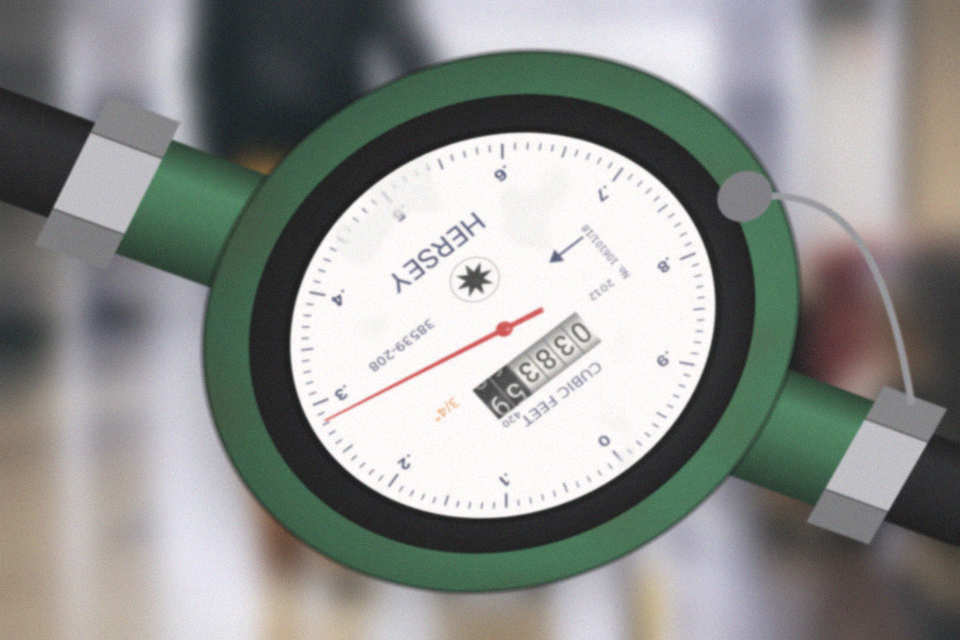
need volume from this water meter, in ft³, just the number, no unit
38359.28
